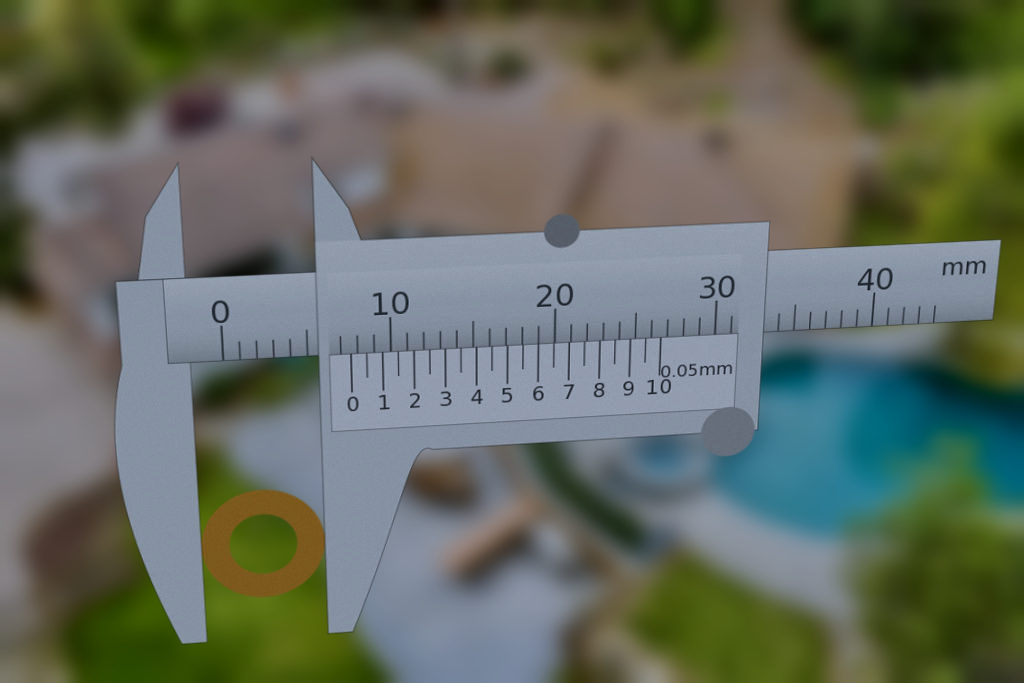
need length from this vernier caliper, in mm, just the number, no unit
7.6
